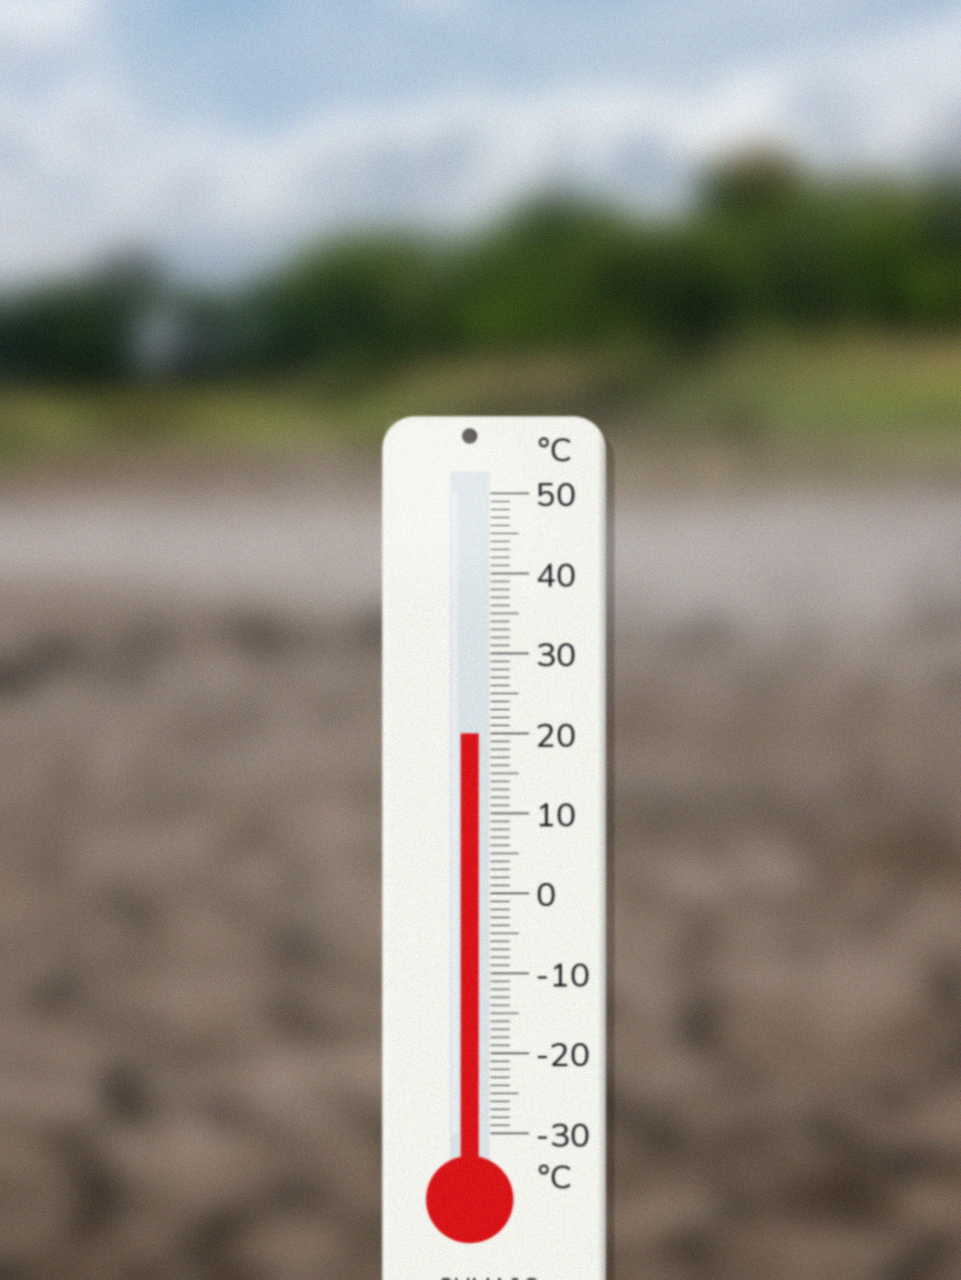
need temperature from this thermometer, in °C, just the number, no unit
20
